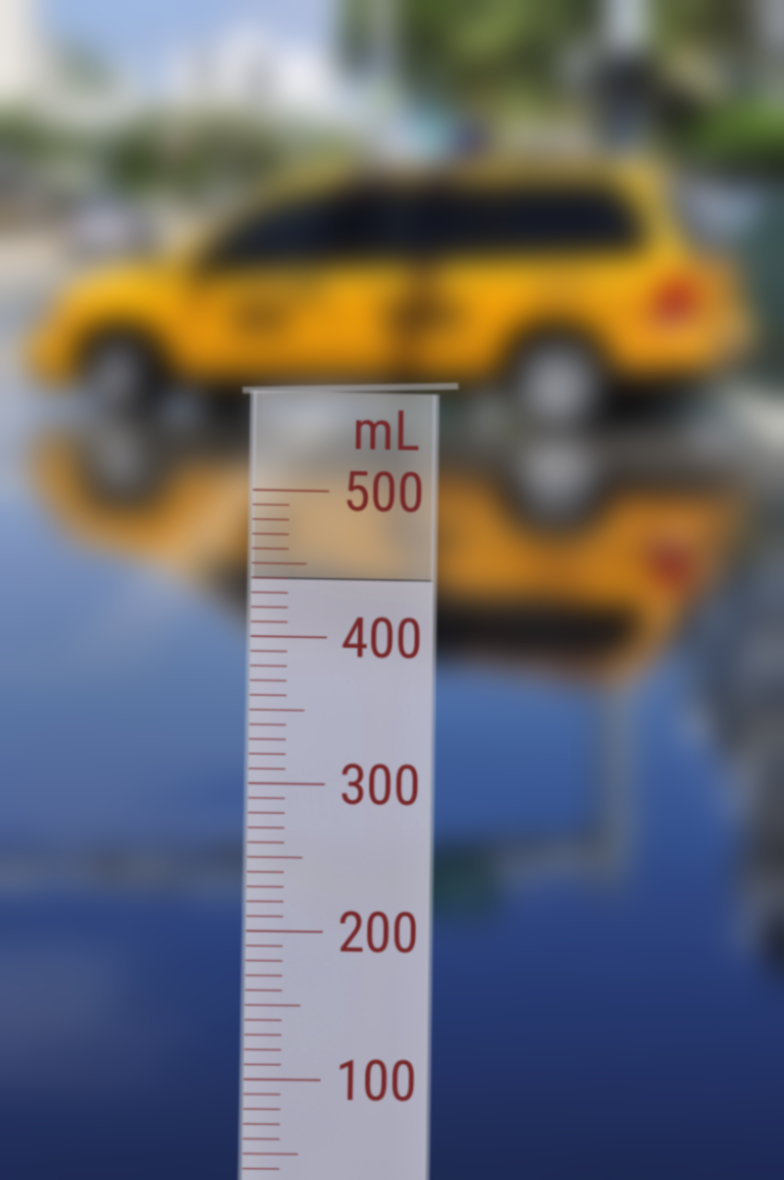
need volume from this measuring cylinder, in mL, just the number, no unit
440
